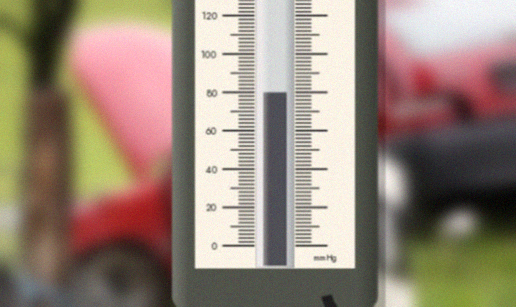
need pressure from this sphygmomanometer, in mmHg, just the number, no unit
80
